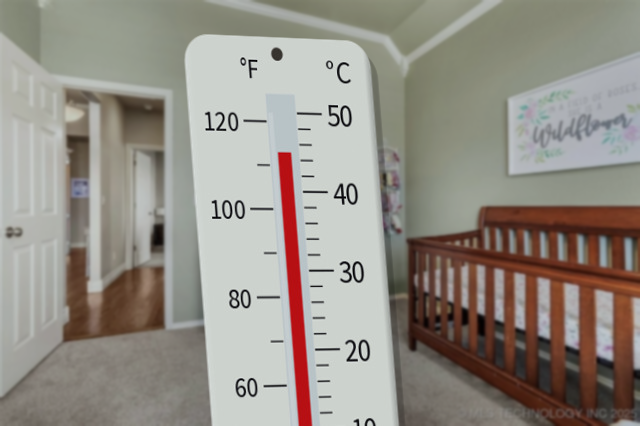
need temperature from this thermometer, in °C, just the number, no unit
45
